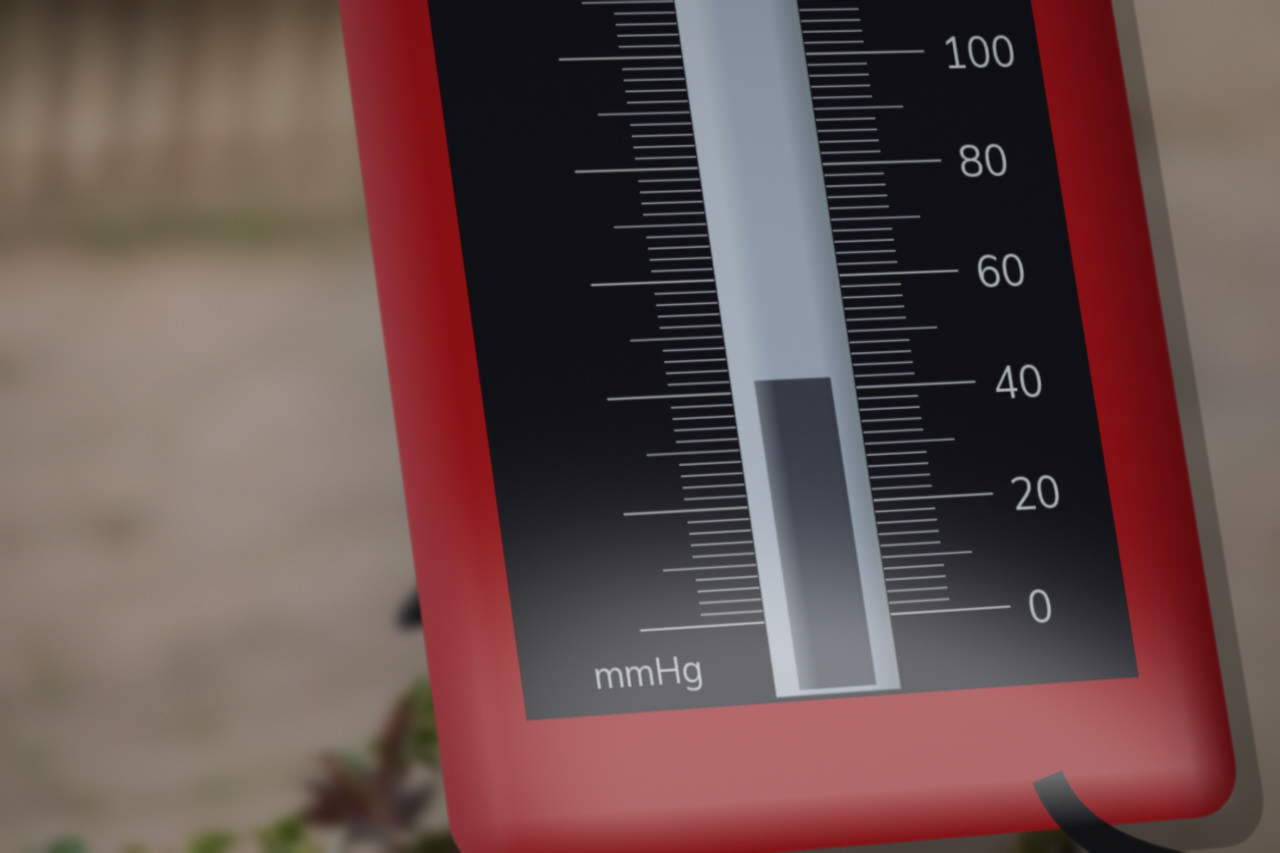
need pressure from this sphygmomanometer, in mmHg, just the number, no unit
42
